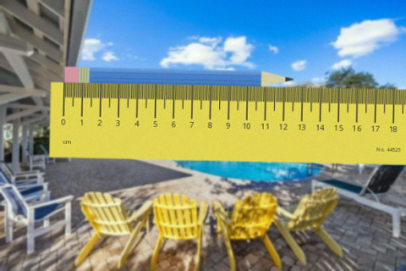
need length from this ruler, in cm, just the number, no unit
12.5
